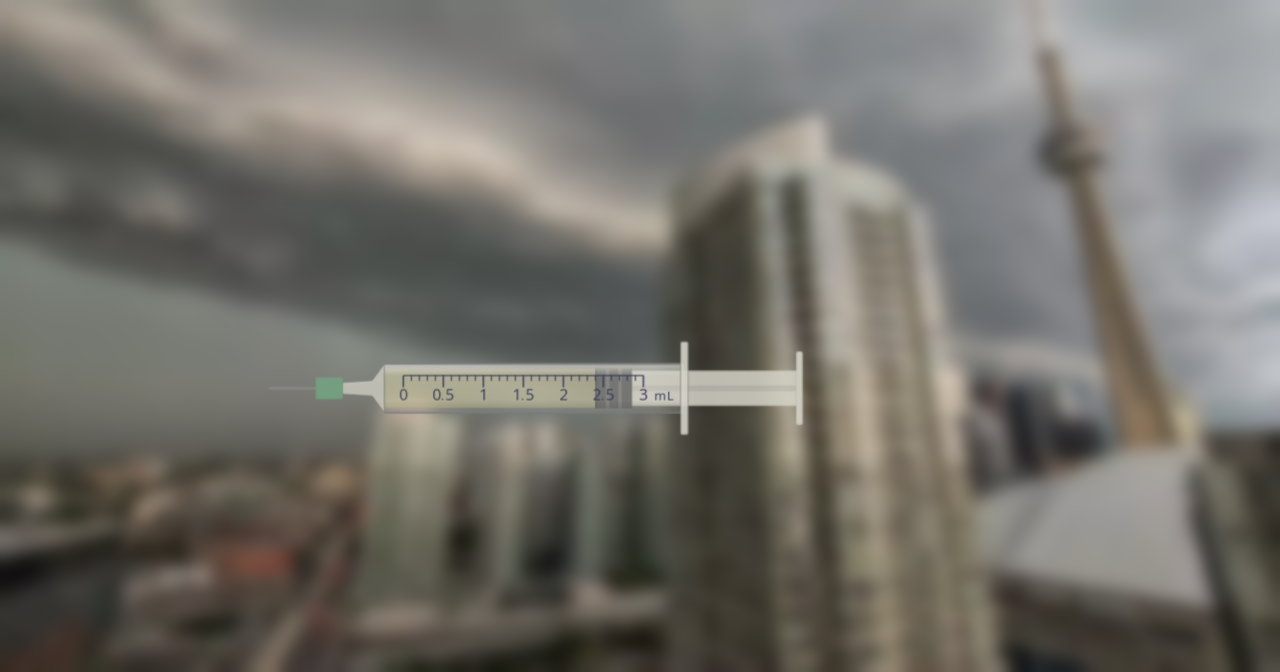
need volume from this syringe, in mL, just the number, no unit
2.4
